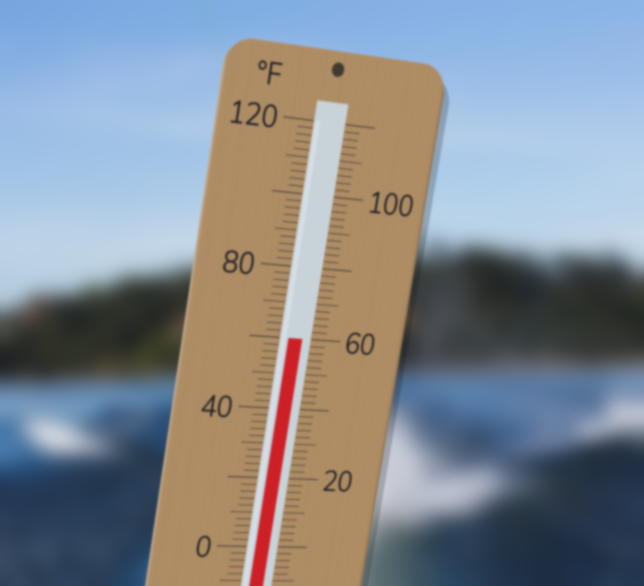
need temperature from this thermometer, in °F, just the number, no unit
60
